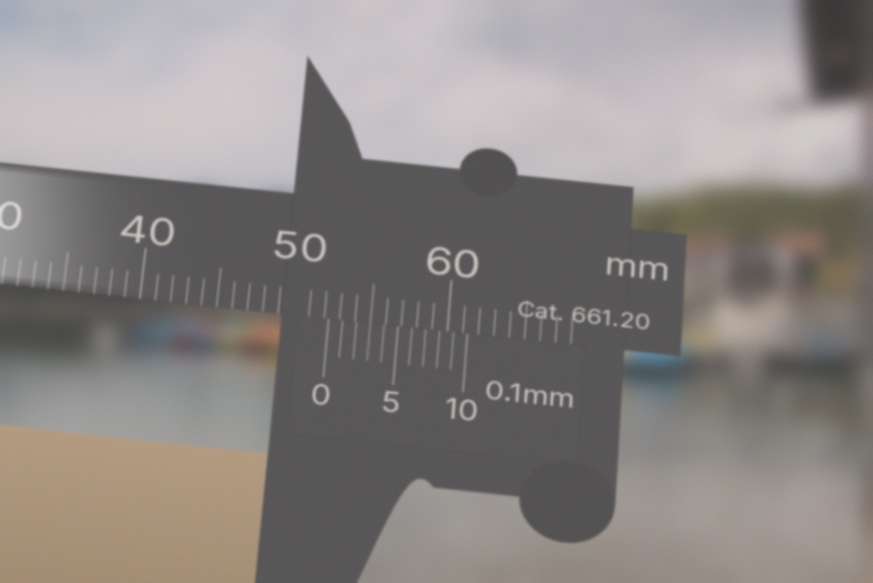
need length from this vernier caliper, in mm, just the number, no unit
52.3
